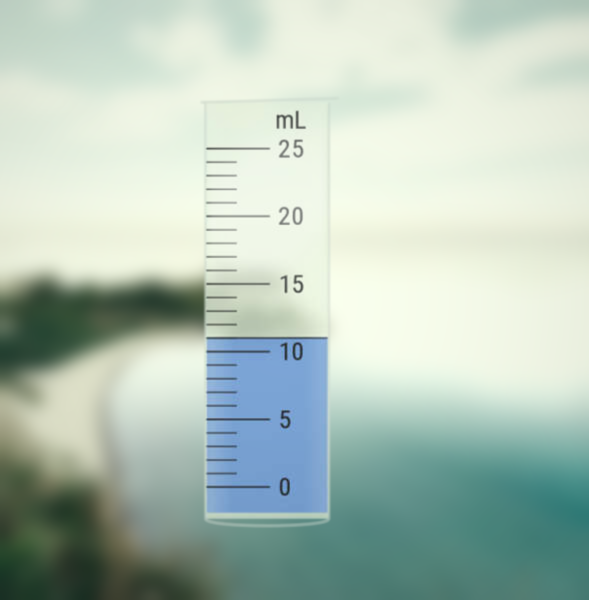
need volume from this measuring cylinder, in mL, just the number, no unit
11
